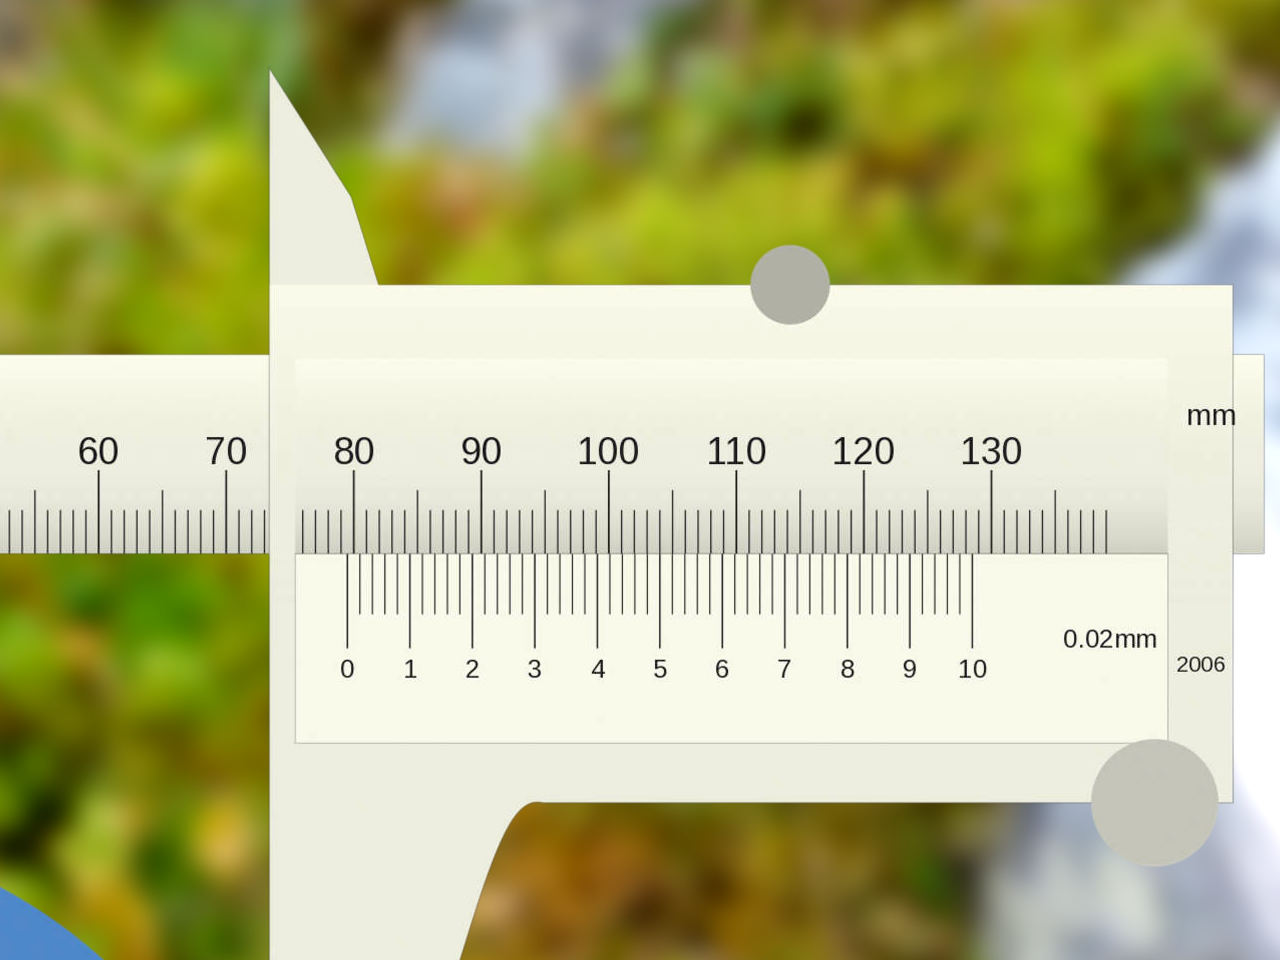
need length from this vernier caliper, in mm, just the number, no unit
79.5
